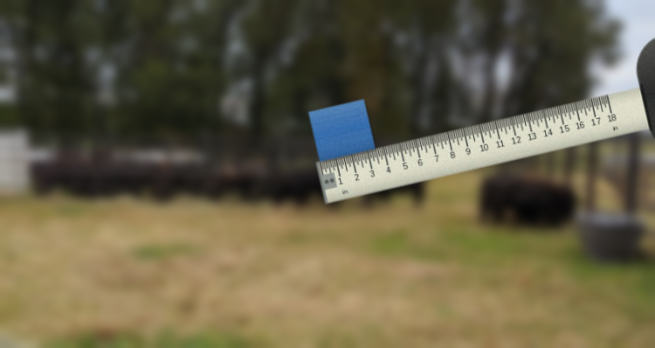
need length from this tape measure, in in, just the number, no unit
3.5
